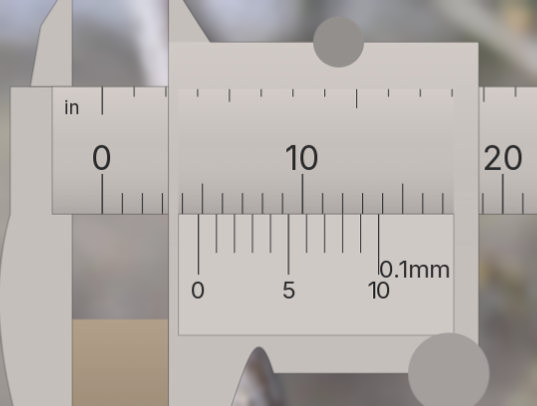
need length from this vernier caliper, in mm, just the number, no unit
4.8
